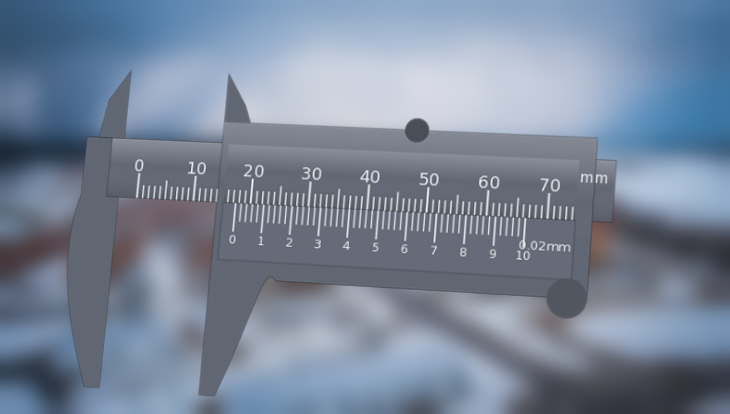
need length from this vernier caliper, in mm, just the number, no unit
17.4
